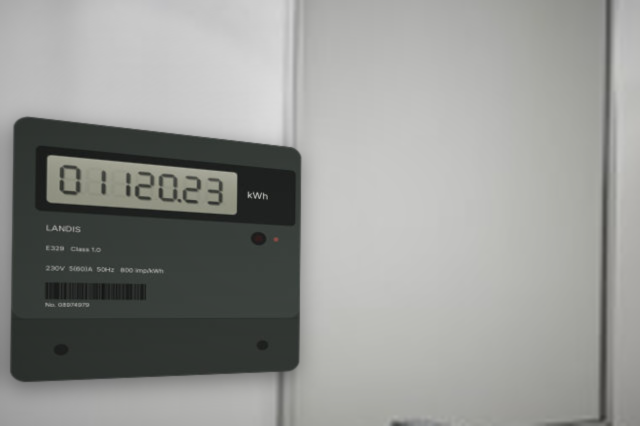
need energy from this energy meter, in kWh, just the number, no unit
1120.23
